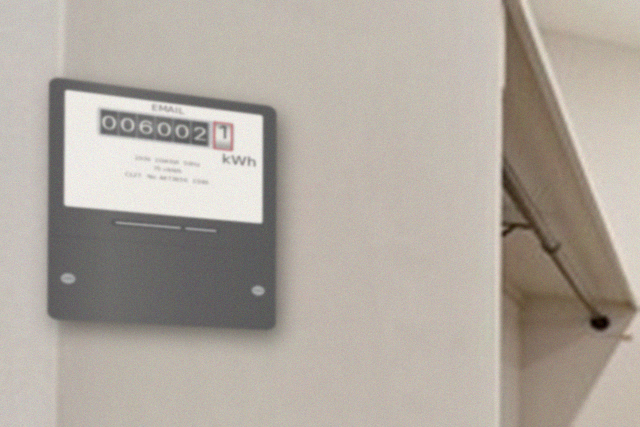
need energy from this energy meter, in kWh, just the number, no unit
6002.1
